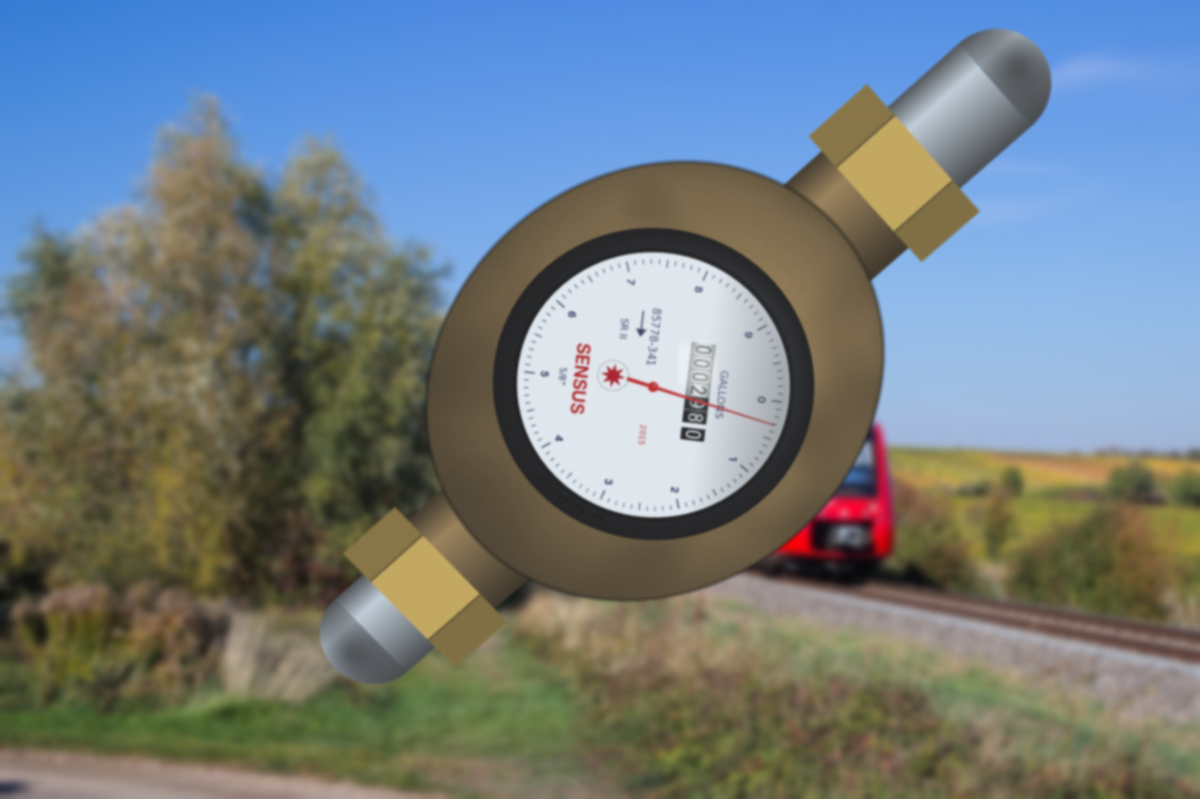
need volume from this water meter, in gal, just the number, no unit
2980.3
